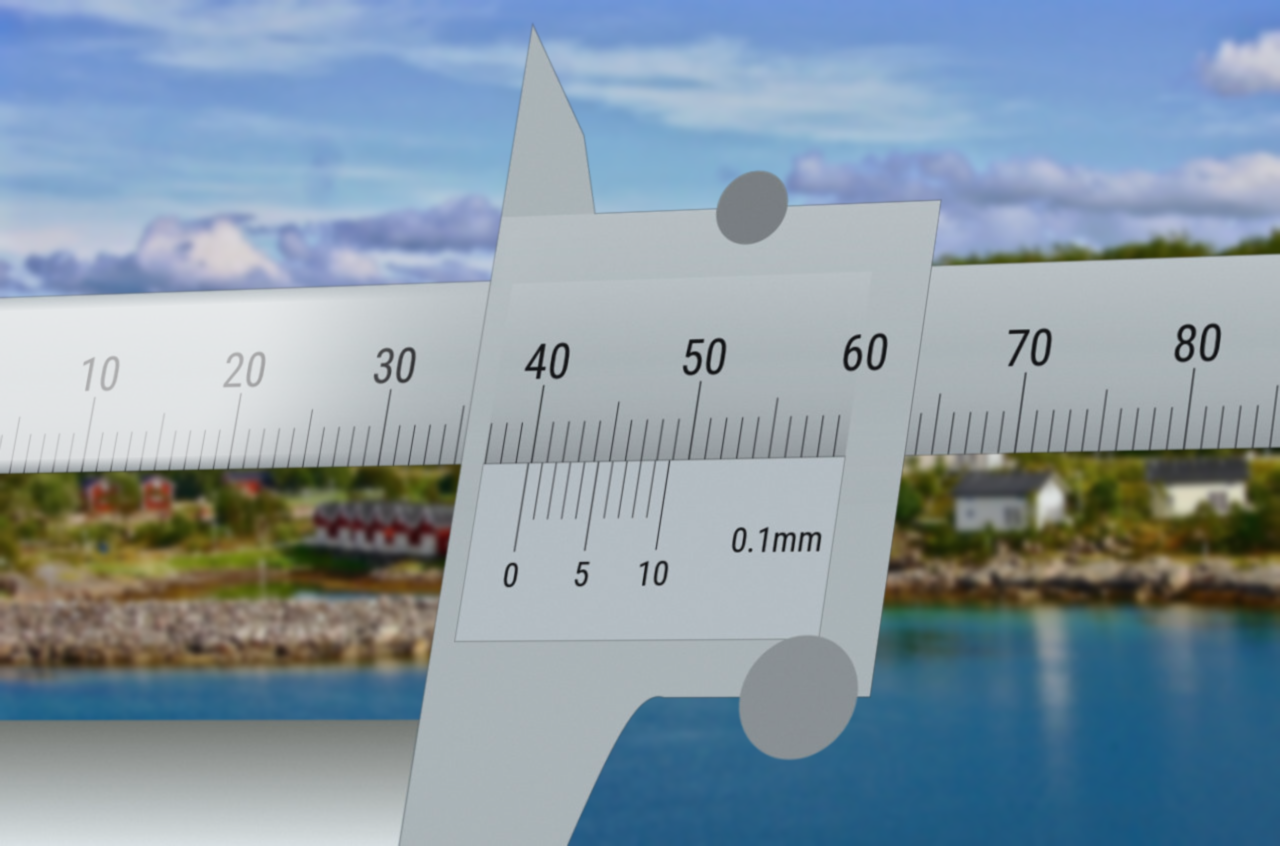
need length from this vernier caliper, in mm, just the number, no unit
39.8
